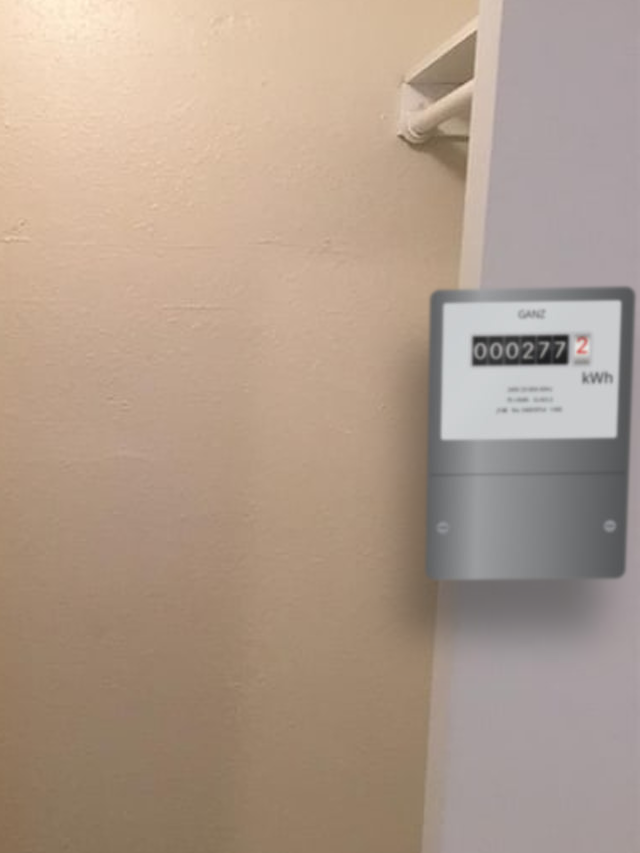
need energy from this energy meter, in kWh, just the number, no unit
277.2
